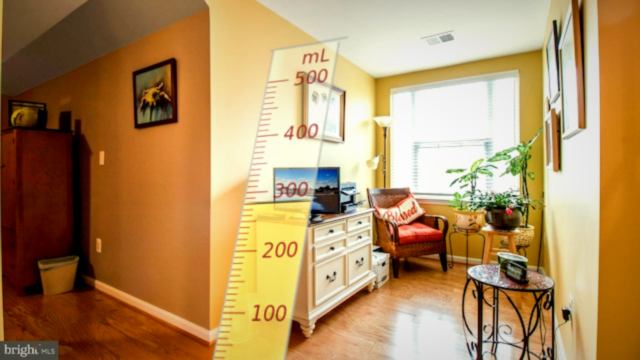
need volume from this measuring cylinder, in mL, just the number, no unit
280
